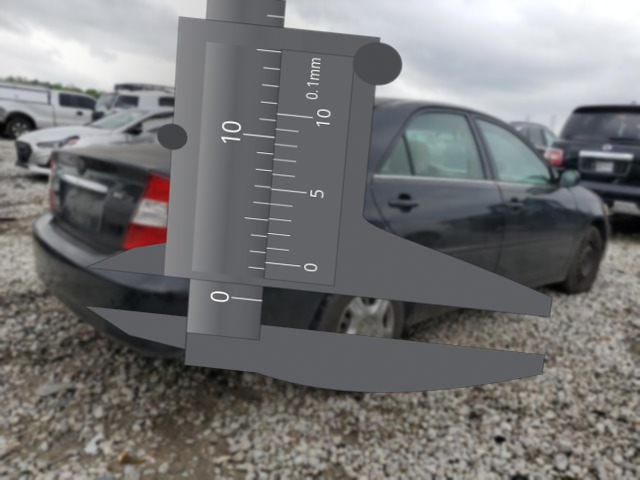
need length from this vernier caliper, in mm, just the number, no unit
2.4
